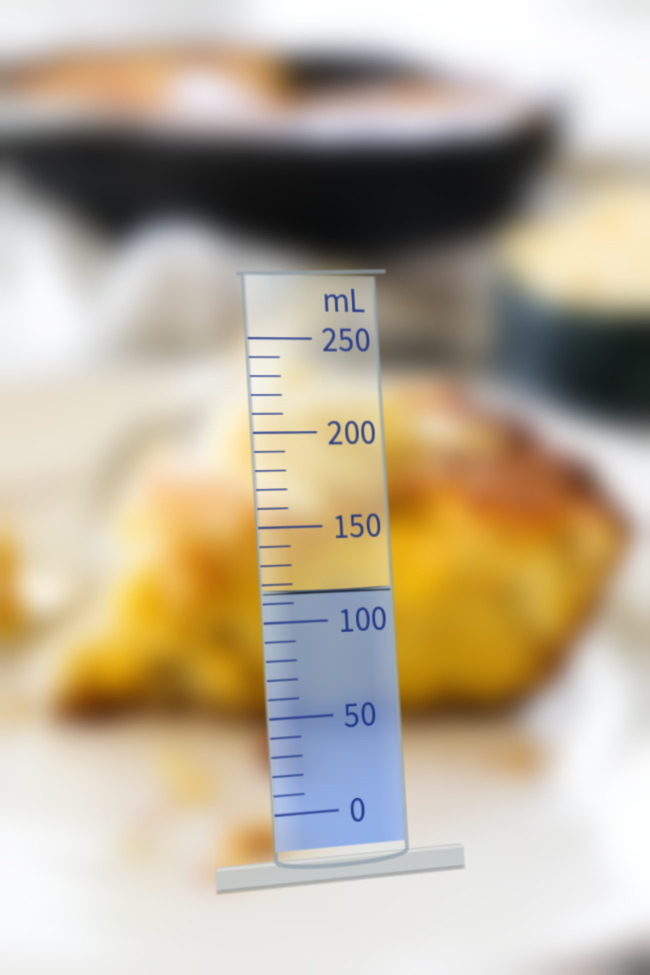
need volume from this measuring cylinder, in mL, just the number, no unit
115
